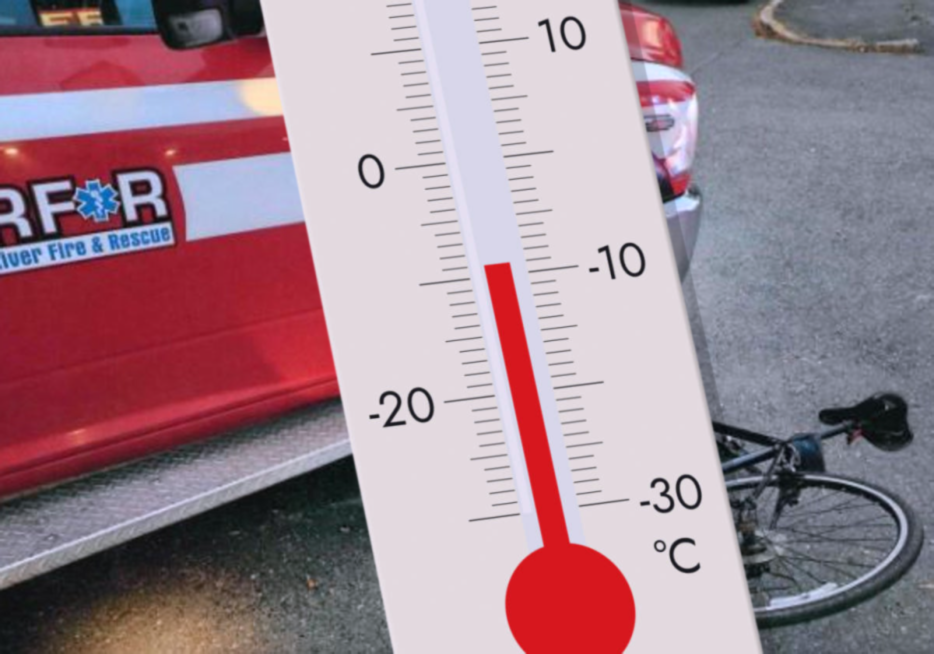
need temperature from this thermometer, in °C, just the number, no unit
-9
